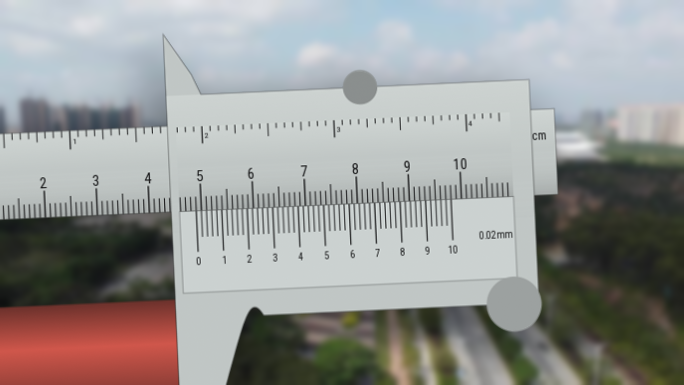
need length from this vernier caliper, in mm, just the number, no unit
49.0
